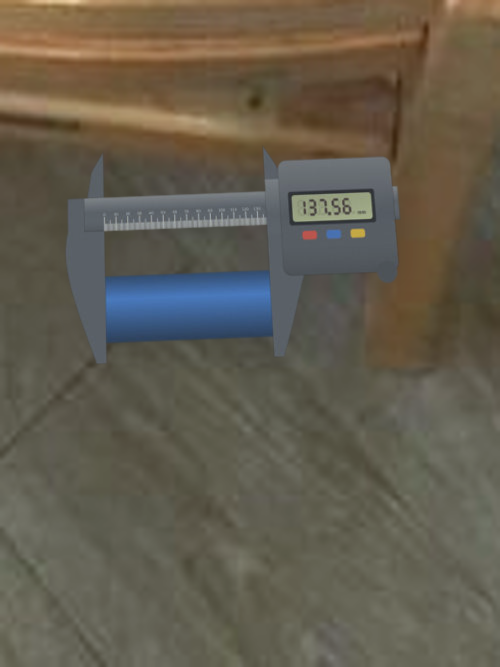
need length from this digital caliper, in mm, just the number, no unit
137.56
